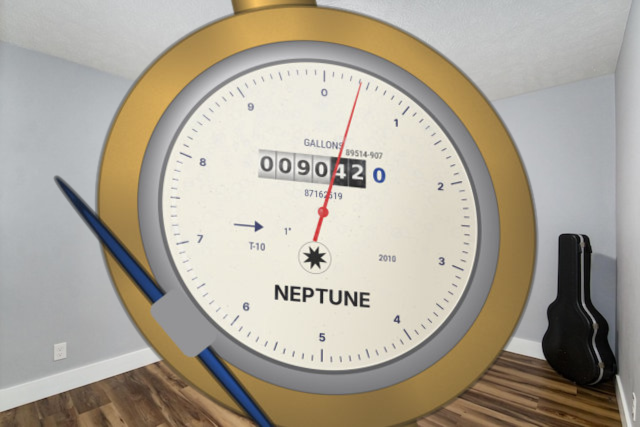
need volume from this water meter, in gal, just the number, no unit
90420.4
